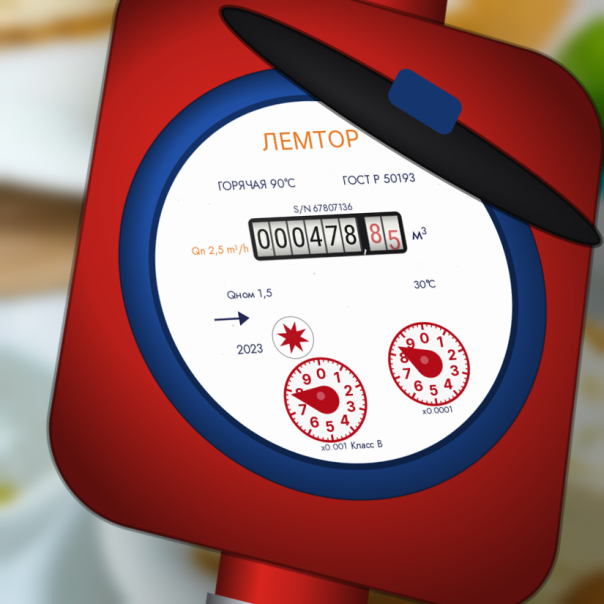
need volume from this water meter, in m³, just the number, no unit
478.8478
